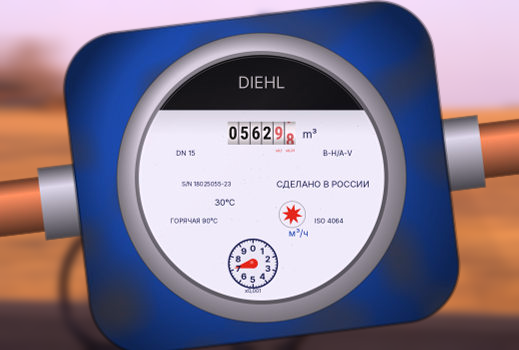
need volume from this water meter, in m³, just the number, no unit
562.977
